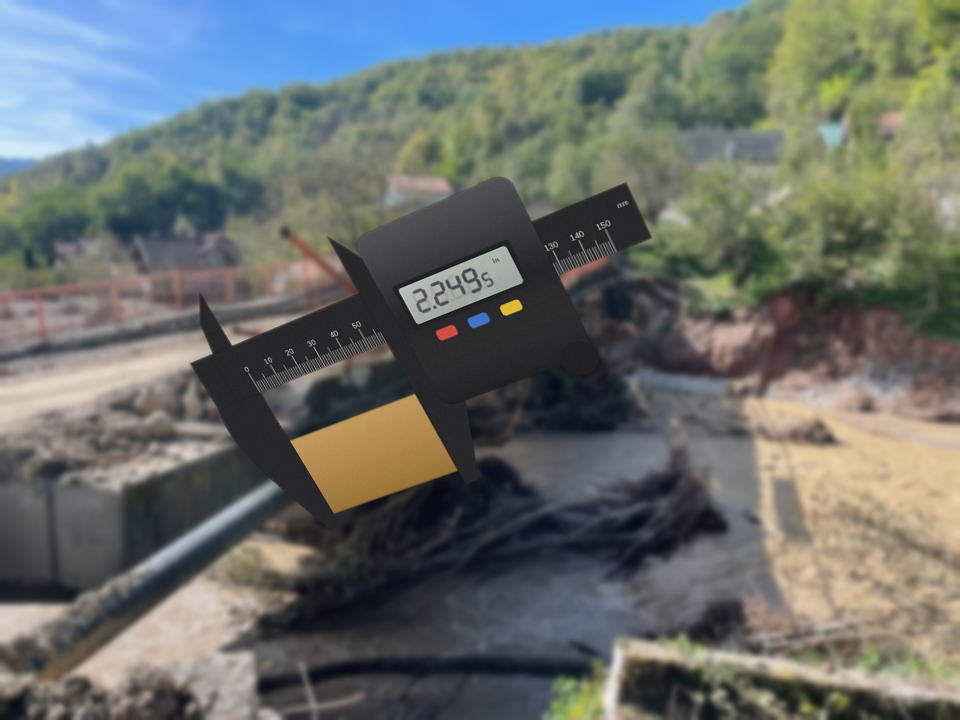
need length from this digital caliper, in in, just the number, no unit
2.2495
